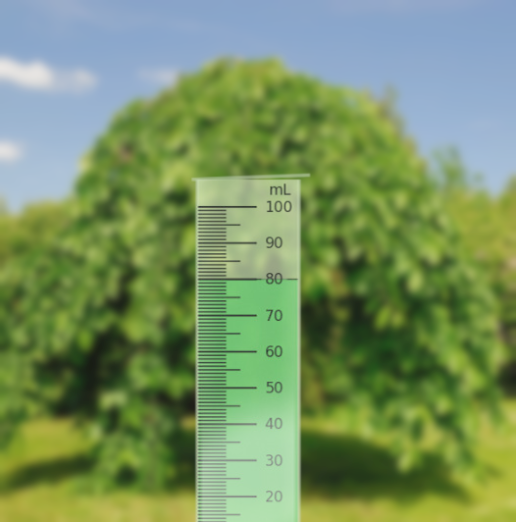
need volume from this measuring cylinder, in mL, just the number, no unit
80
